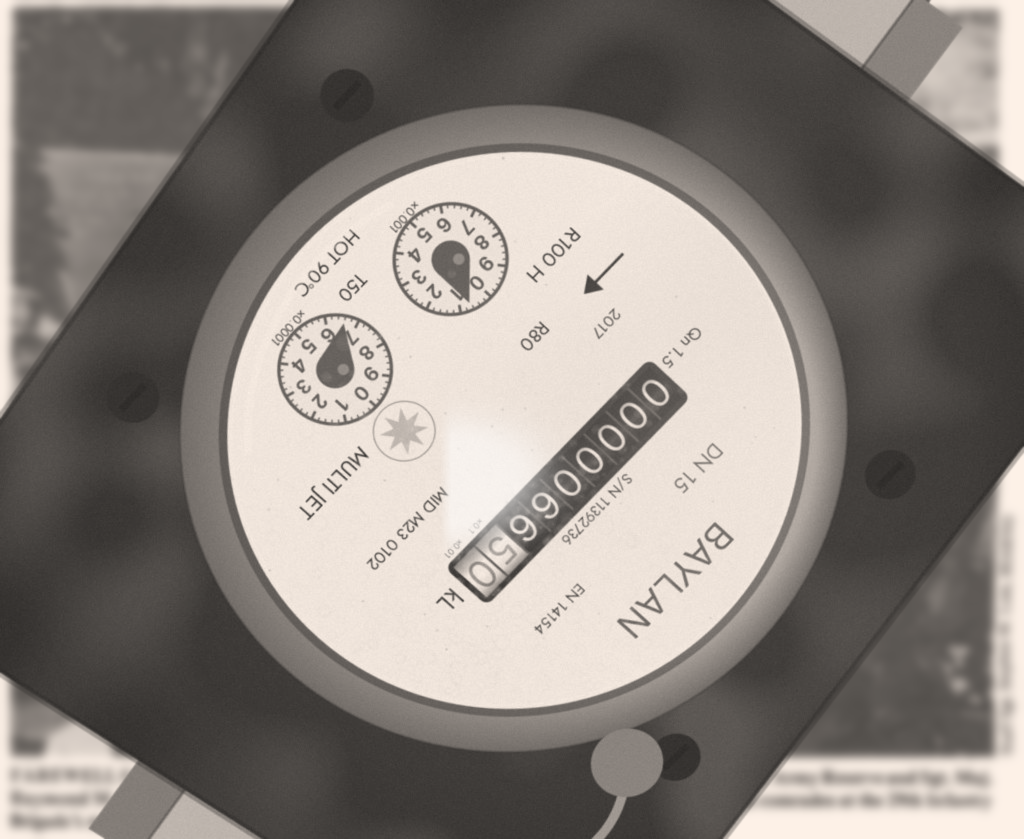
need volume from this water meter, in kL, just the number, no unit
66.5006
